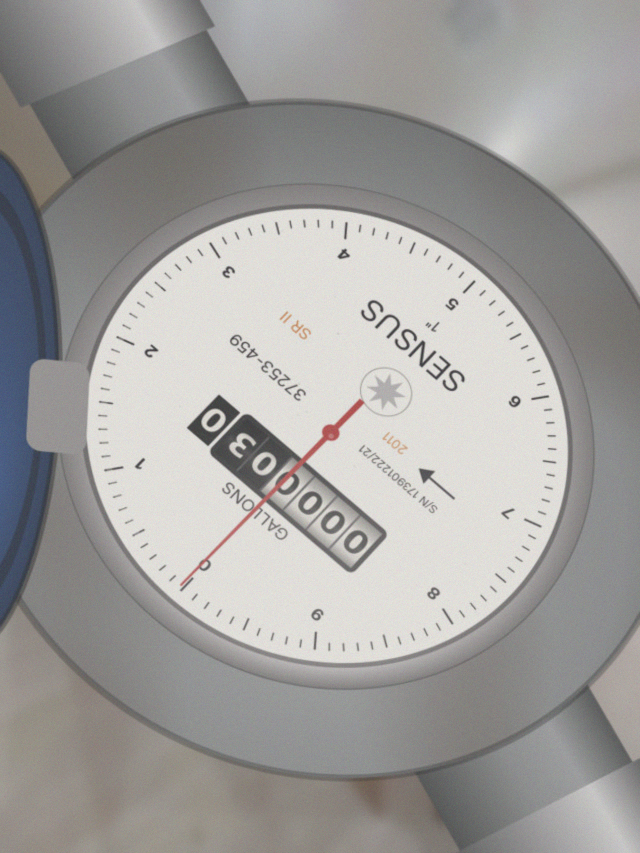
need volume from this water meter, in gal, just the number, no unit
30.0
